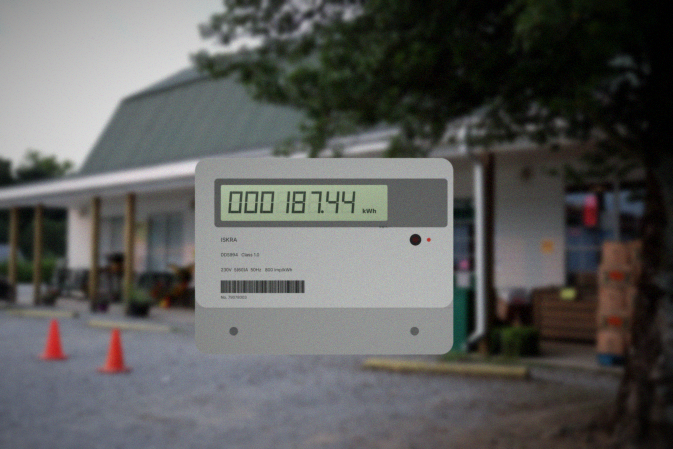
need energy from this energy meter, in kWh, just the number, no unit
187.44
